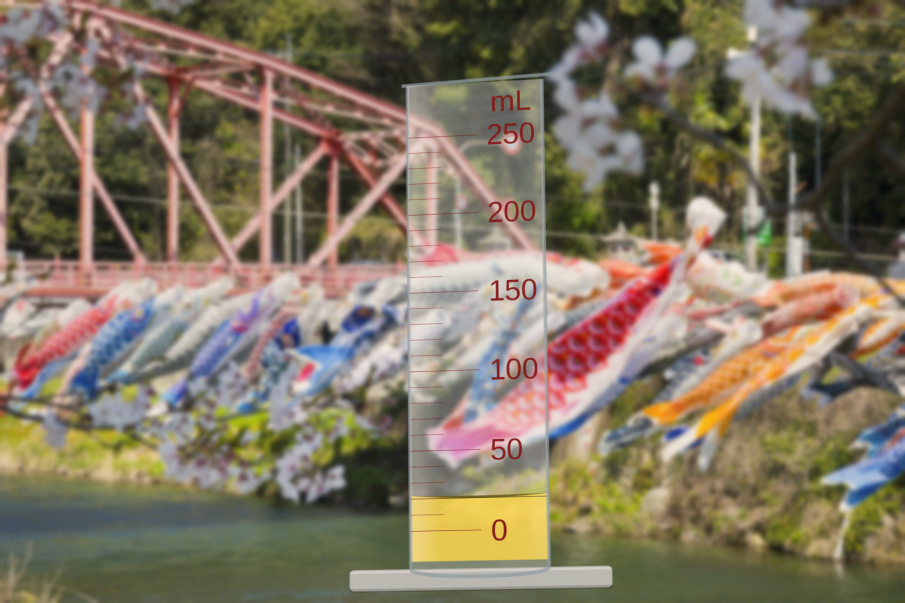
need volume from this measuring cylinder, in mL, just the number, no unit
20
